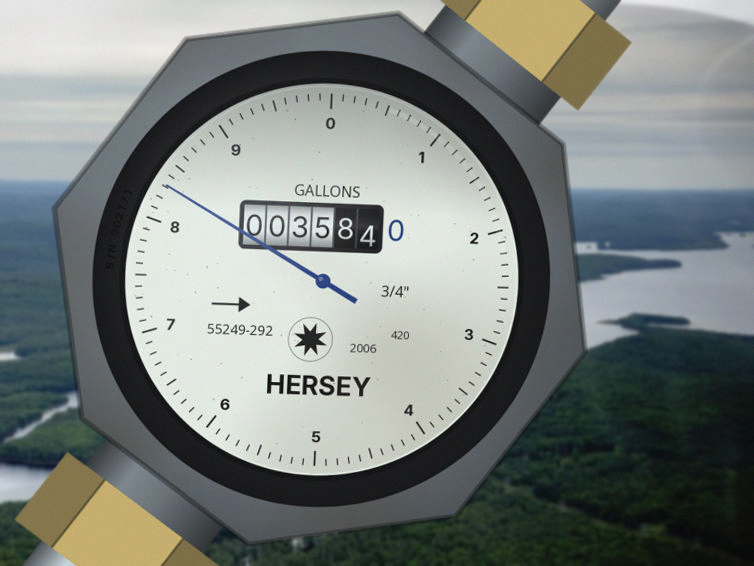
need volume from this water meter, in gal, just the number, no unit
35838.3
